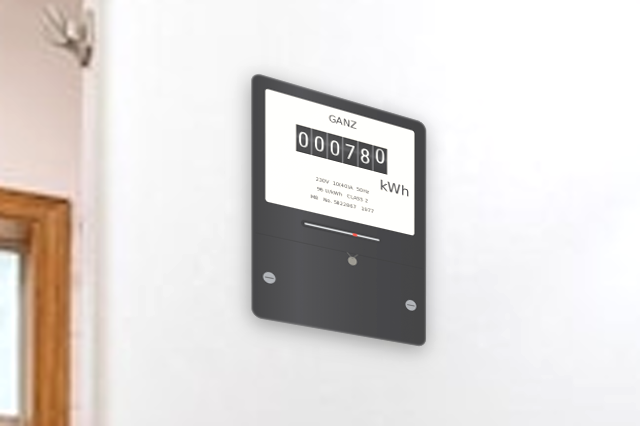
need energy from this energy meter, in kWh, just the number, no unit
780
